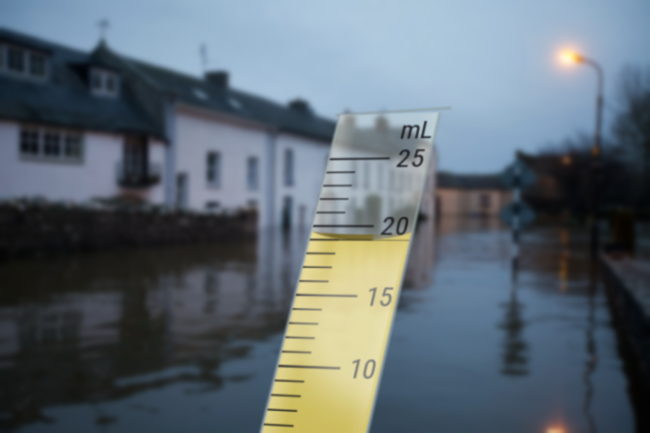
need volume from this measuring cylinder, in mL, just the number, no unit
19
